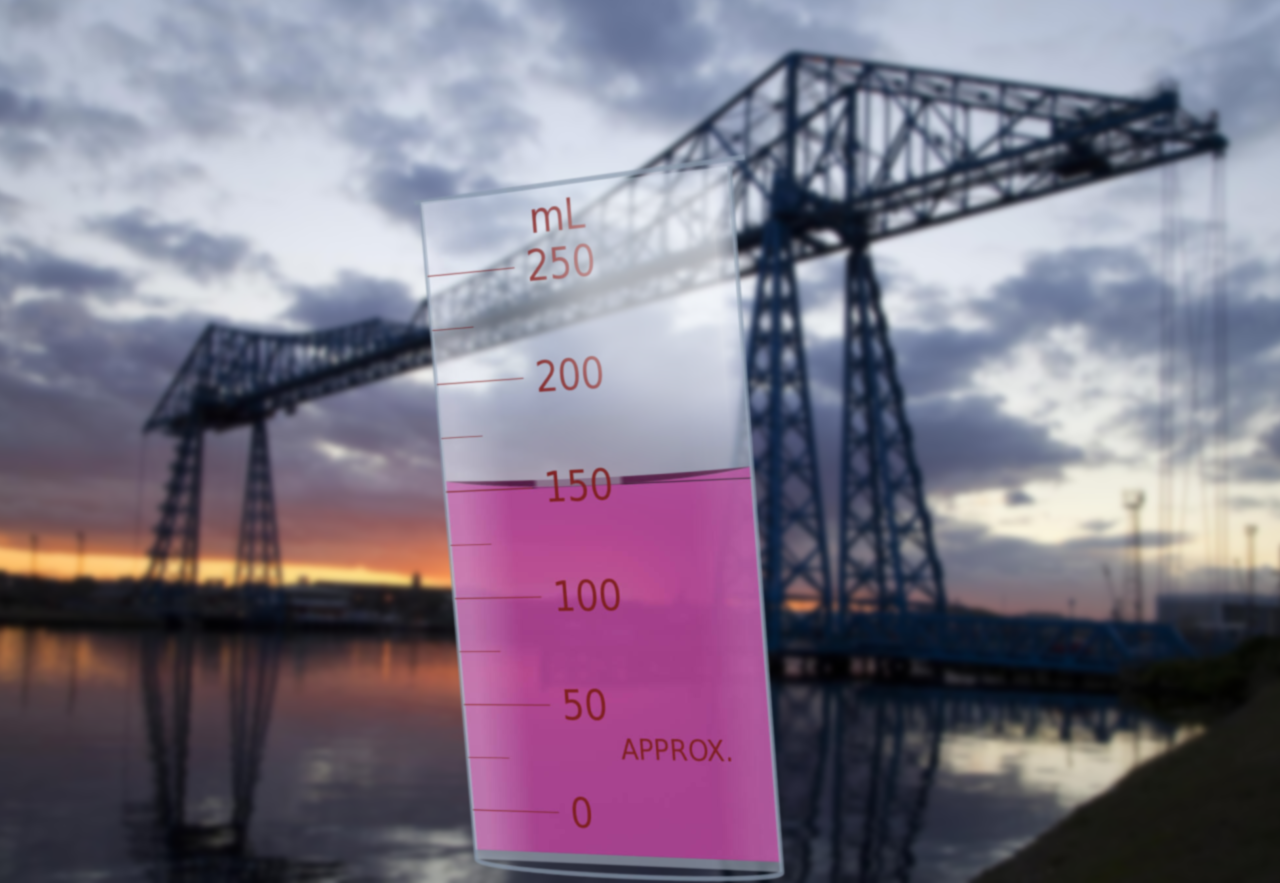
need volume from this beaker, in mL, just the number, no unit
150
